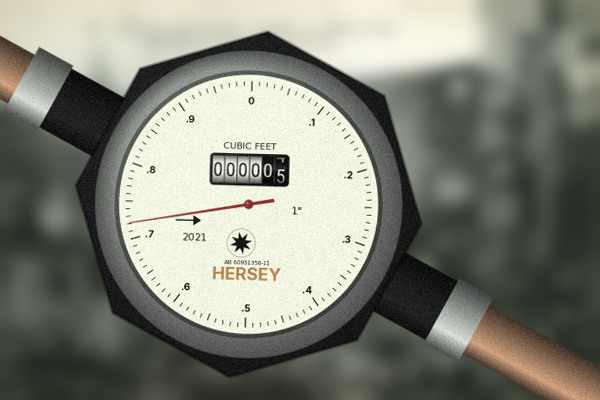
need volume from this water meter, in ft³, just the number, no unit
4.72
